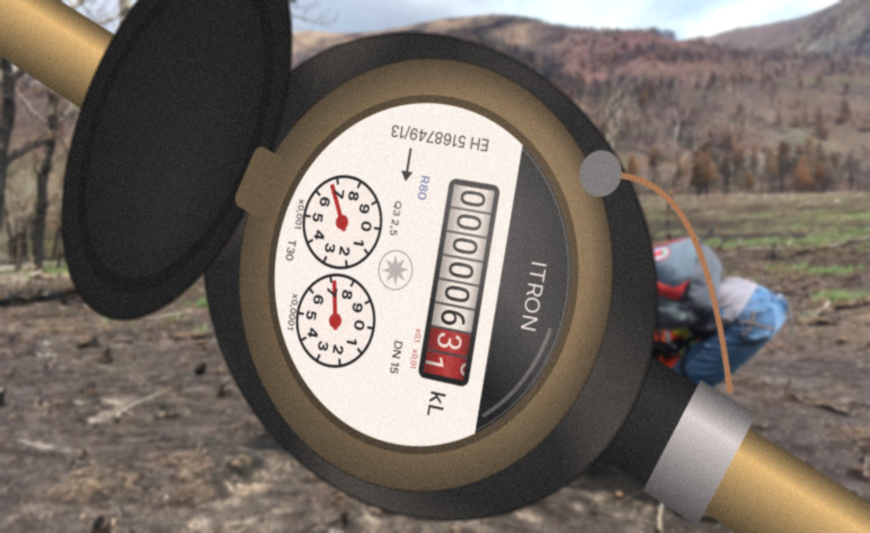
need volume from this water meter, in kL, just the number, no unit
6.3067
